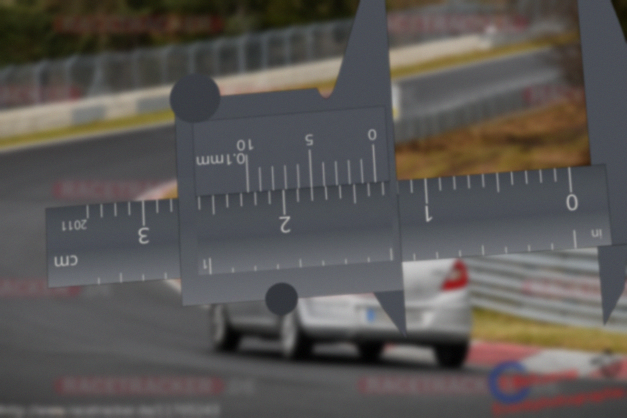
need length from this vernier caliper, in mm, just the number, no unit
13.5
